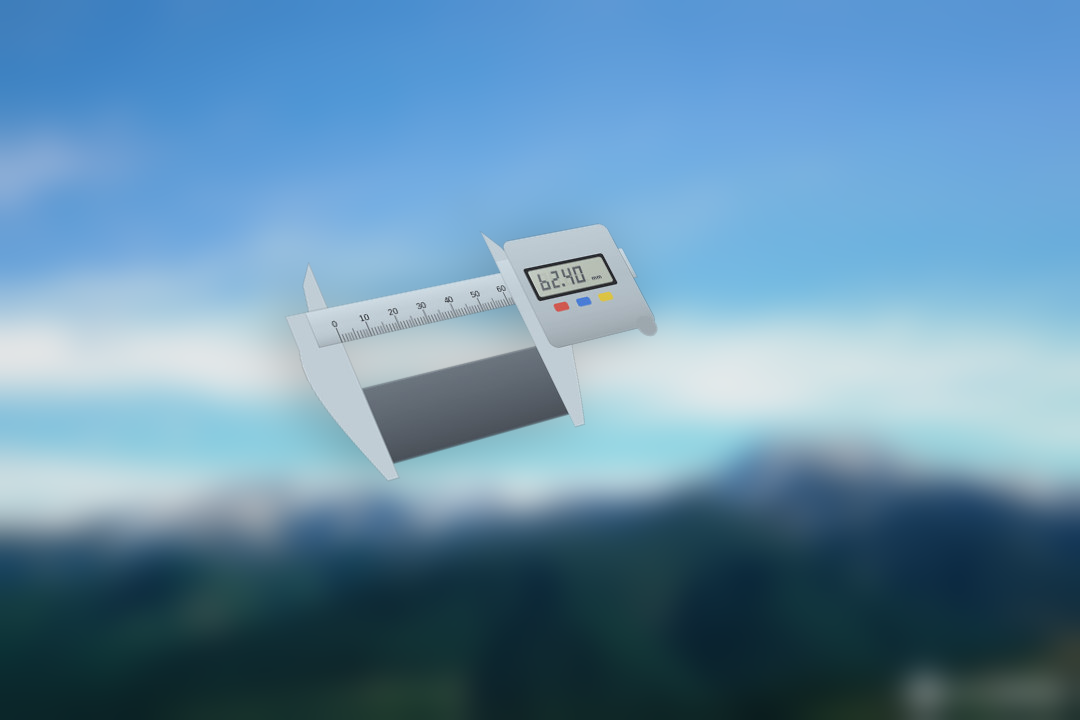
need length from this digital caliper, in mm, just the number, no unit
62.40
